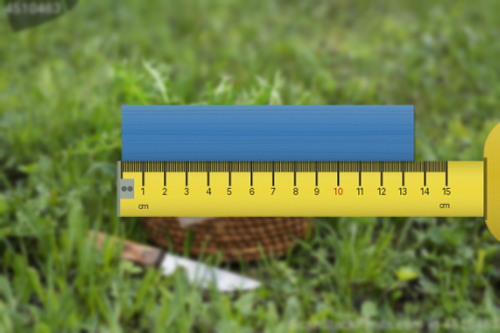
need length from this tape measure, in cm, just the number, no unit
13.5
